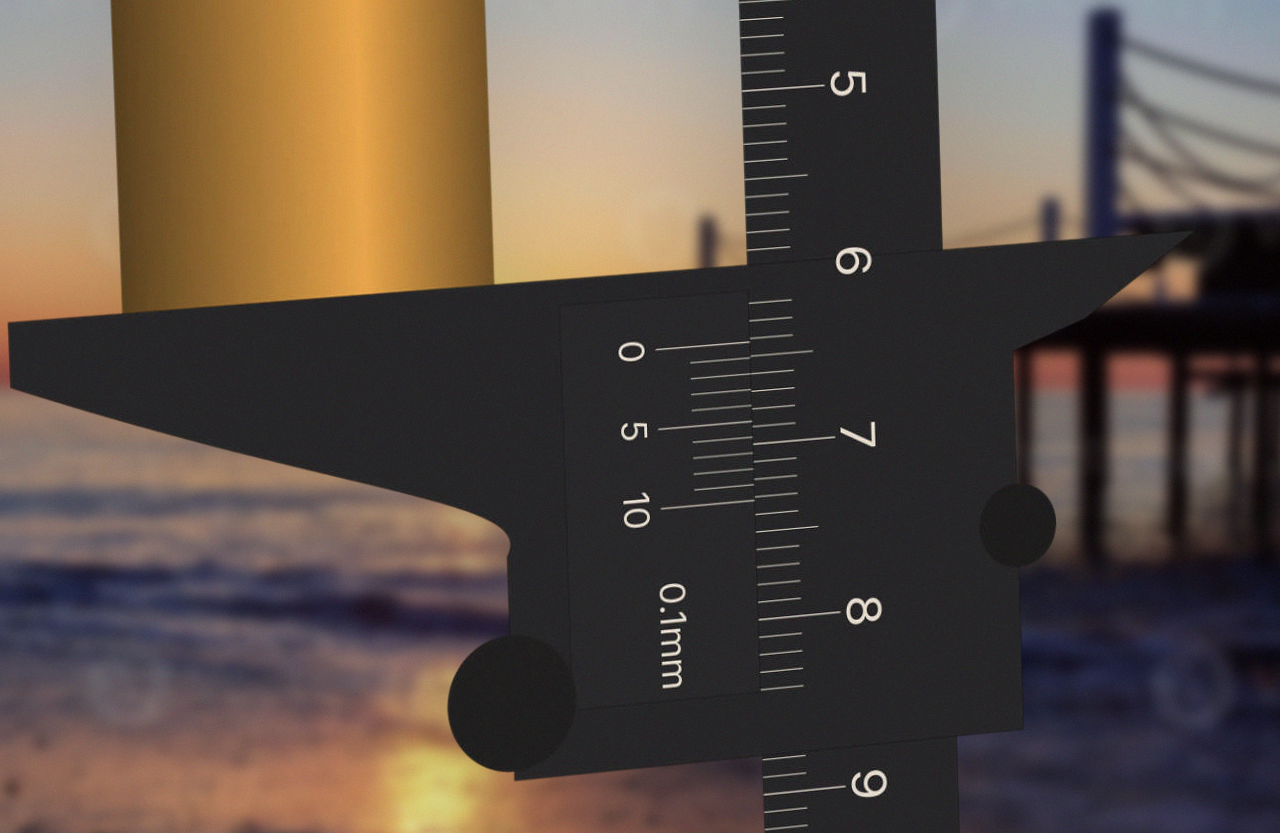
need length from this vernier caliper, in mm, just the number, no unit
64.2
